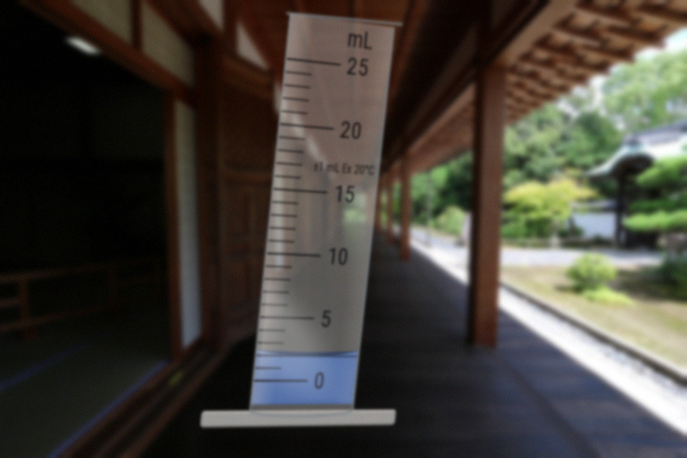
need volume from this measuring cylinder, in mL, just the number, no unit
2
